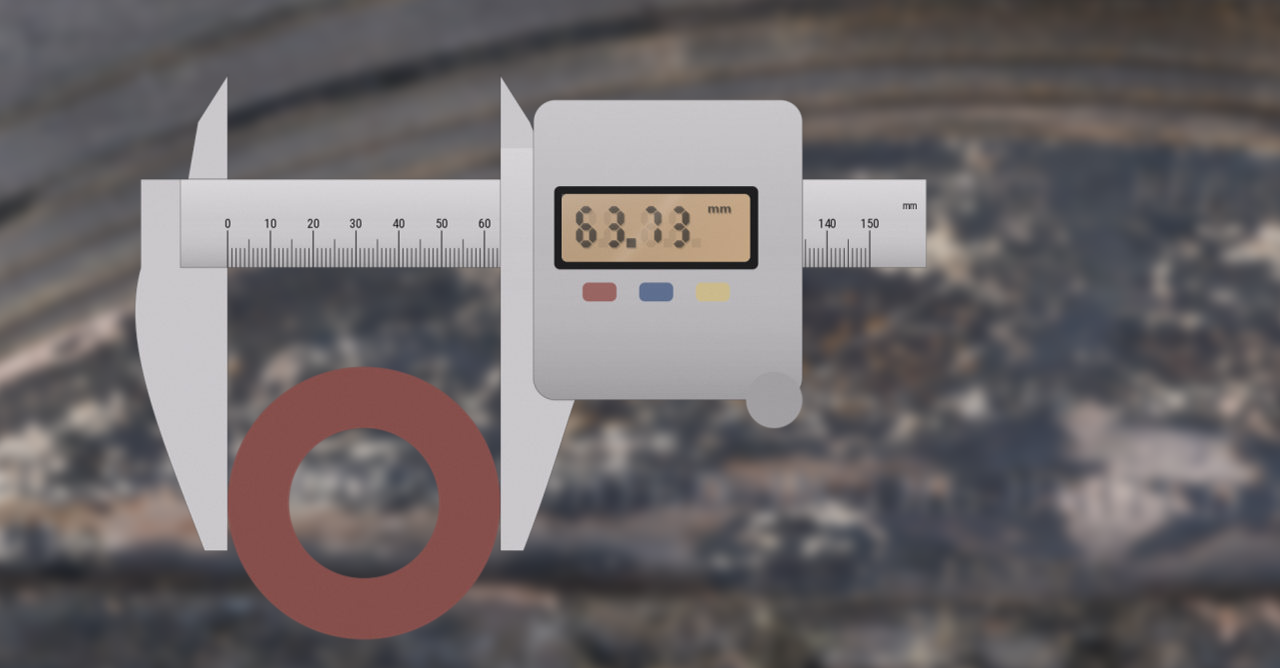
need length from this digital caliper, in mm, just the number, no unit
63.73
